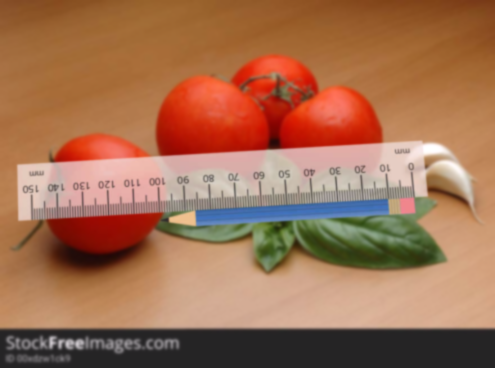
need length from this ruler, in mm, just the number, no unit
100
